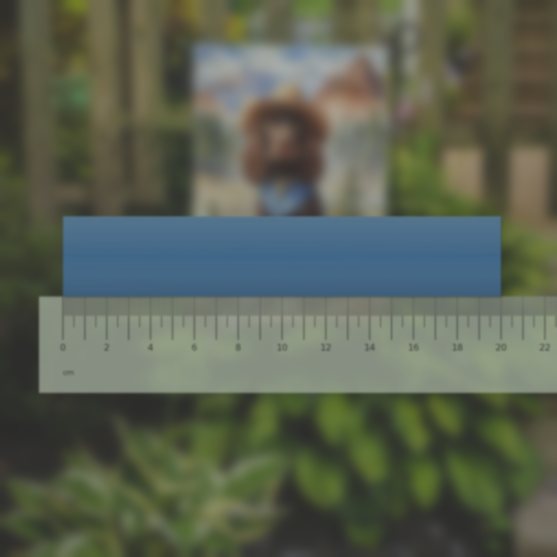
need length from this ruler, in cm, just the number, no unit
20
